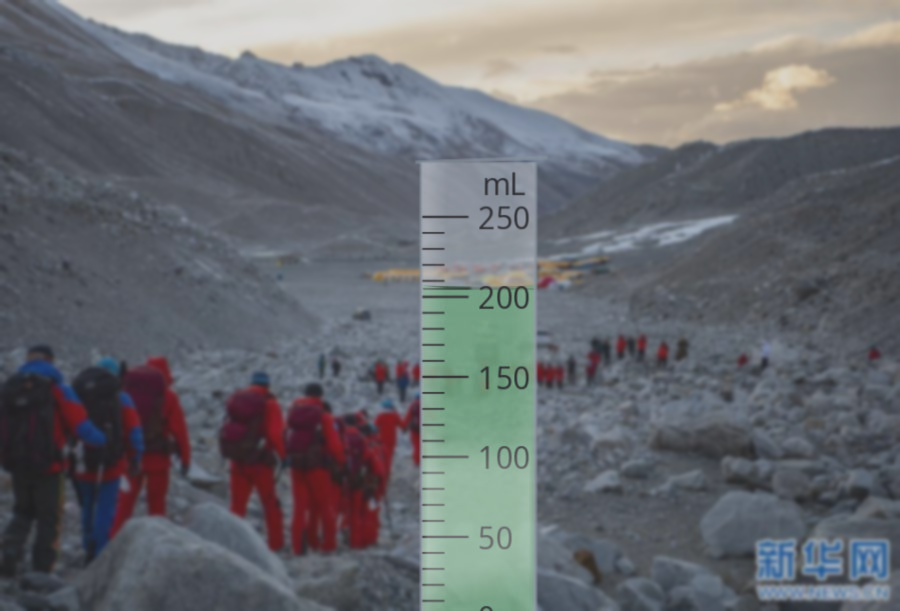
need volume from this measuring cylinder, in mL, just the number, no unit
205
